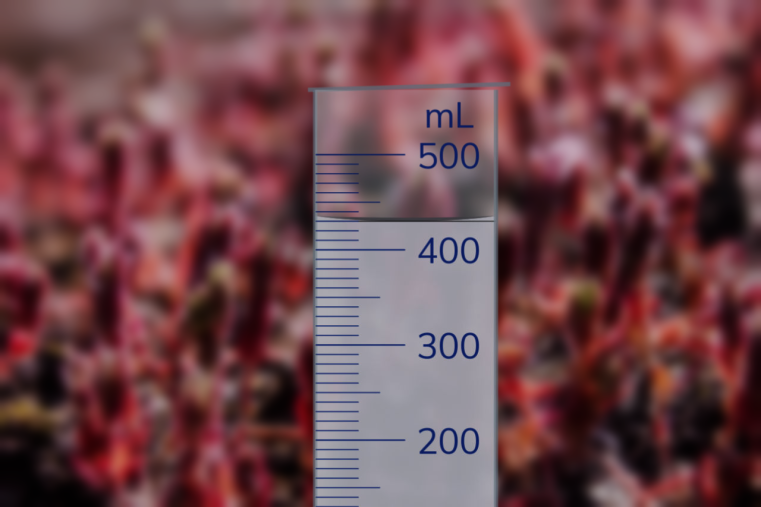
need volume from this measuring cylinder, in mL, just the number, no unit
430
